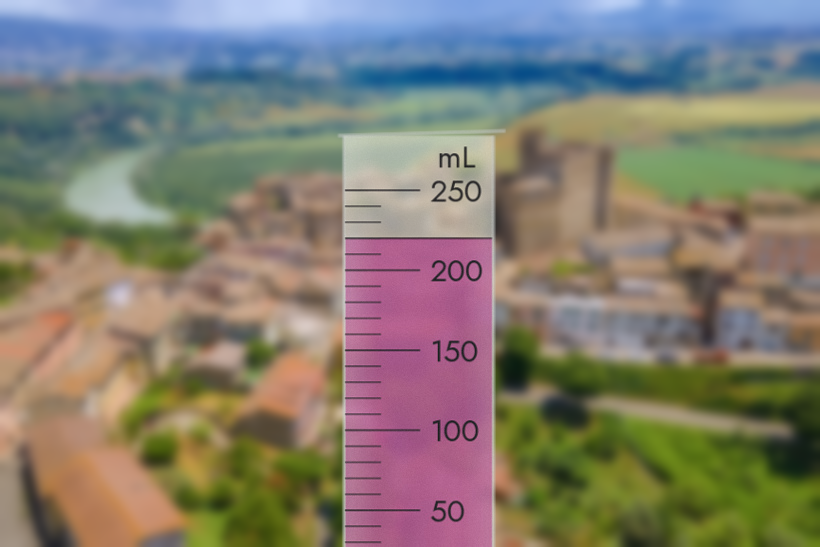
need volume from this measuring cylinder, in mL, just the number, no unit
220
